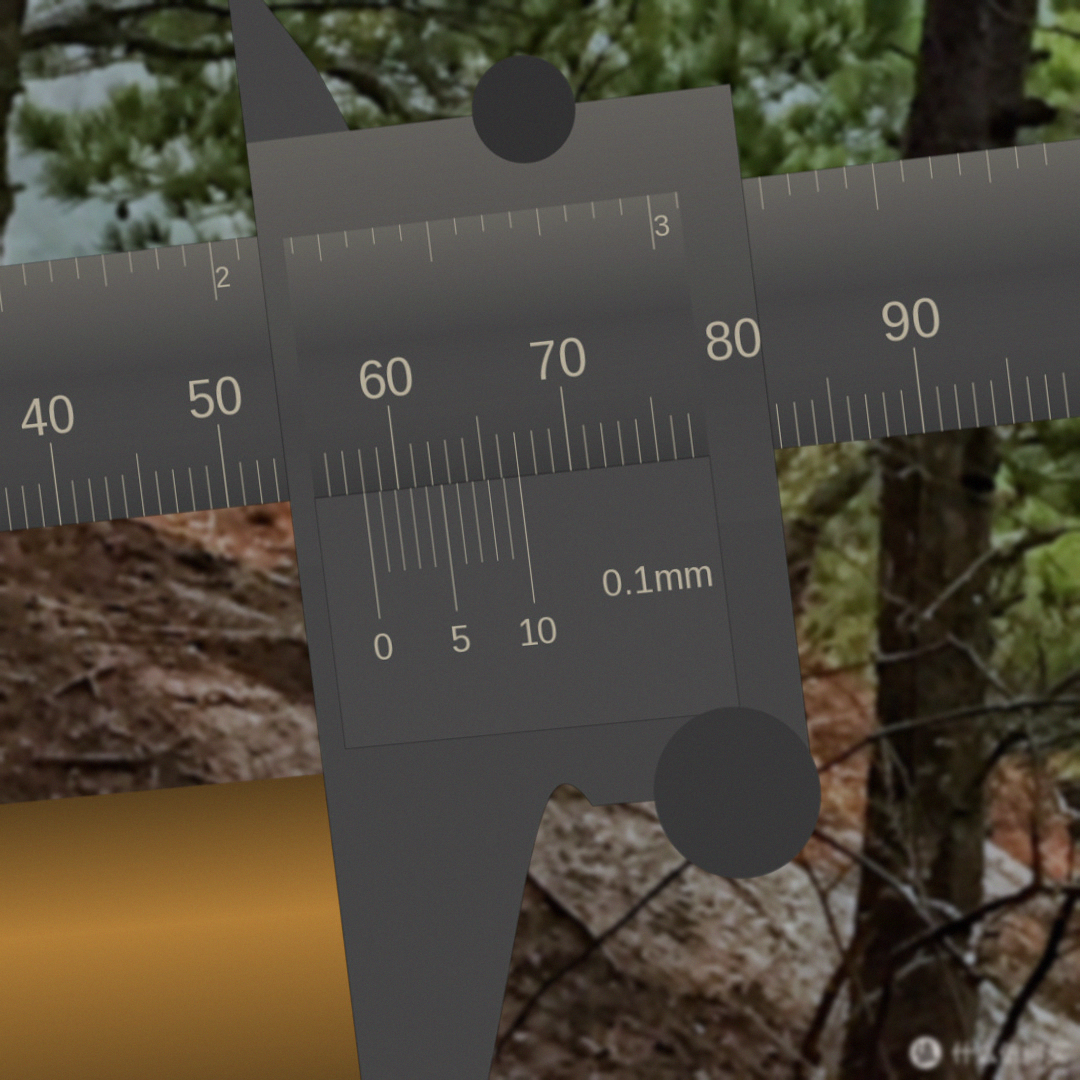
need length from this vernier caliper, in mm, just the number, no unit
58.0
